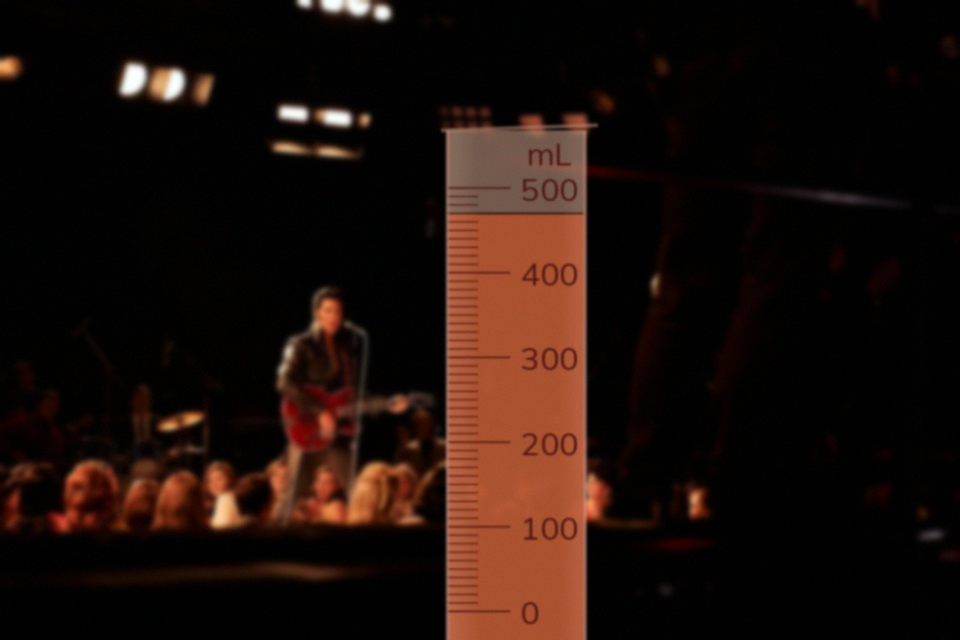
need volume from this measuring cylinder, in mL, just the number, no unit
470
